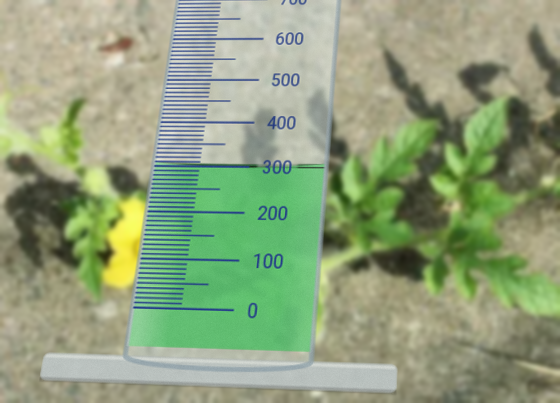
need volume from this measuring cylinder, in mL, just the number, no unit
300
